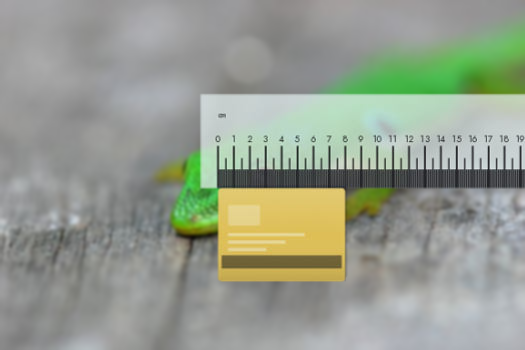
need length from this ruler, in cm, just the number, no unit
8
